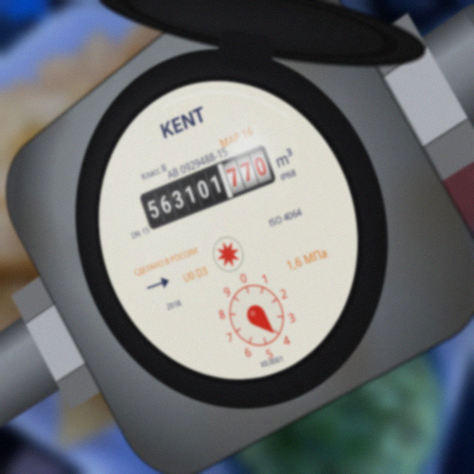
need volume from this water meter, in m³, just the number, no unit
563101.7704
